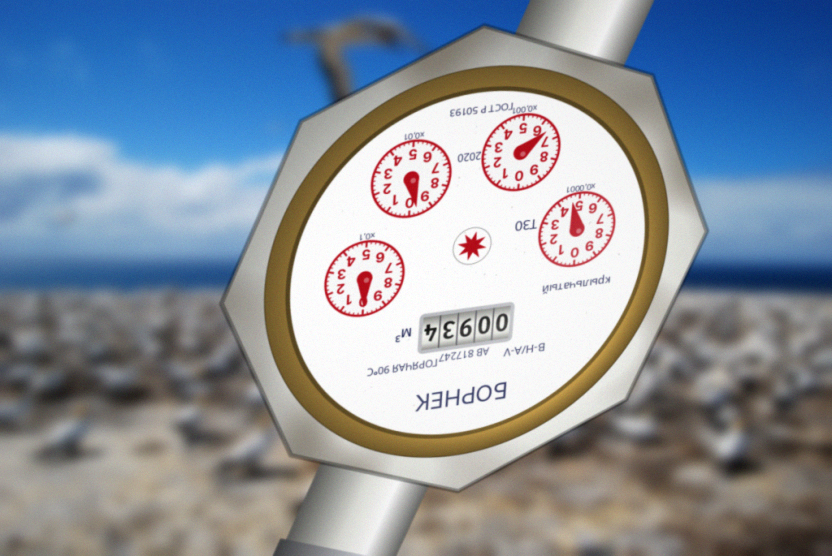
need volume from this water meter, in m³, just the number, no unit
933.9964
